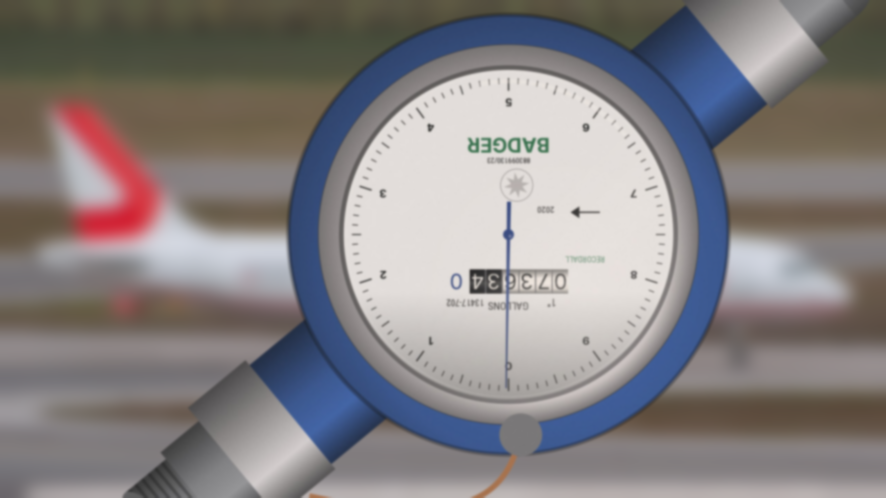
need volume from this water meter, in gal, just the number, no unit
736340.0
